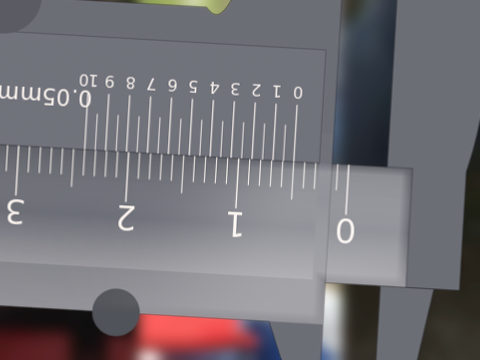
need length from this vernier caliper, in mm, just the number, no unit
5.0
